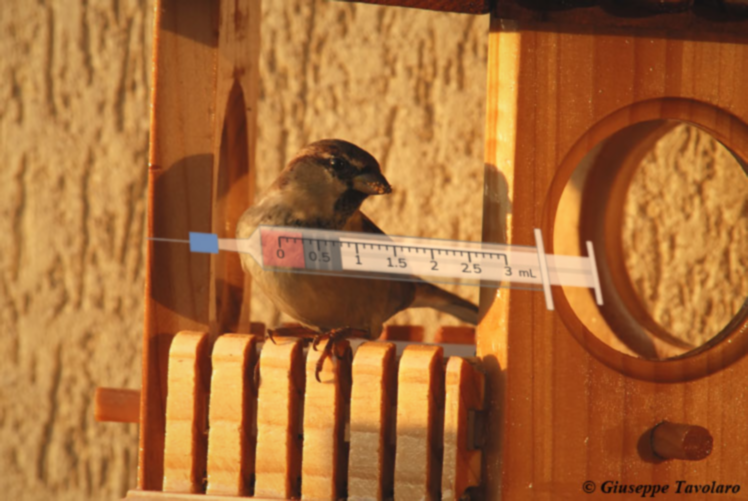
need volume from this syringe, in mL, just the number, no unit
0.3
